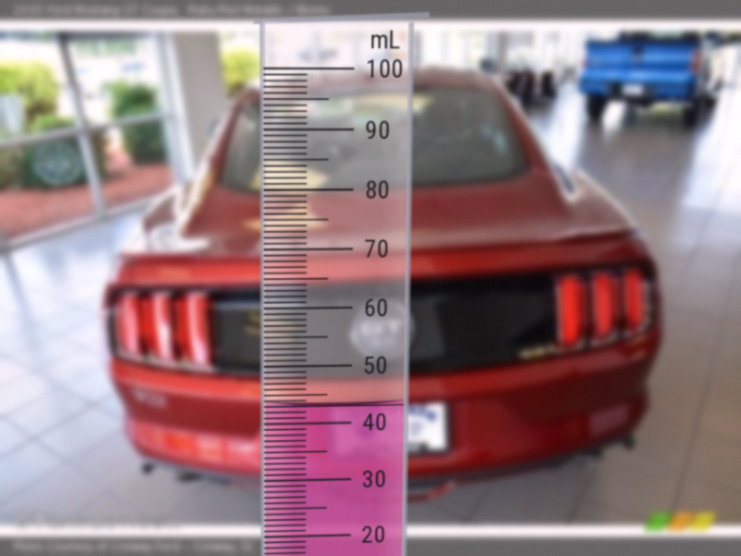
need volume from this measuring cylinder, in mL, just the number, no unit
43
